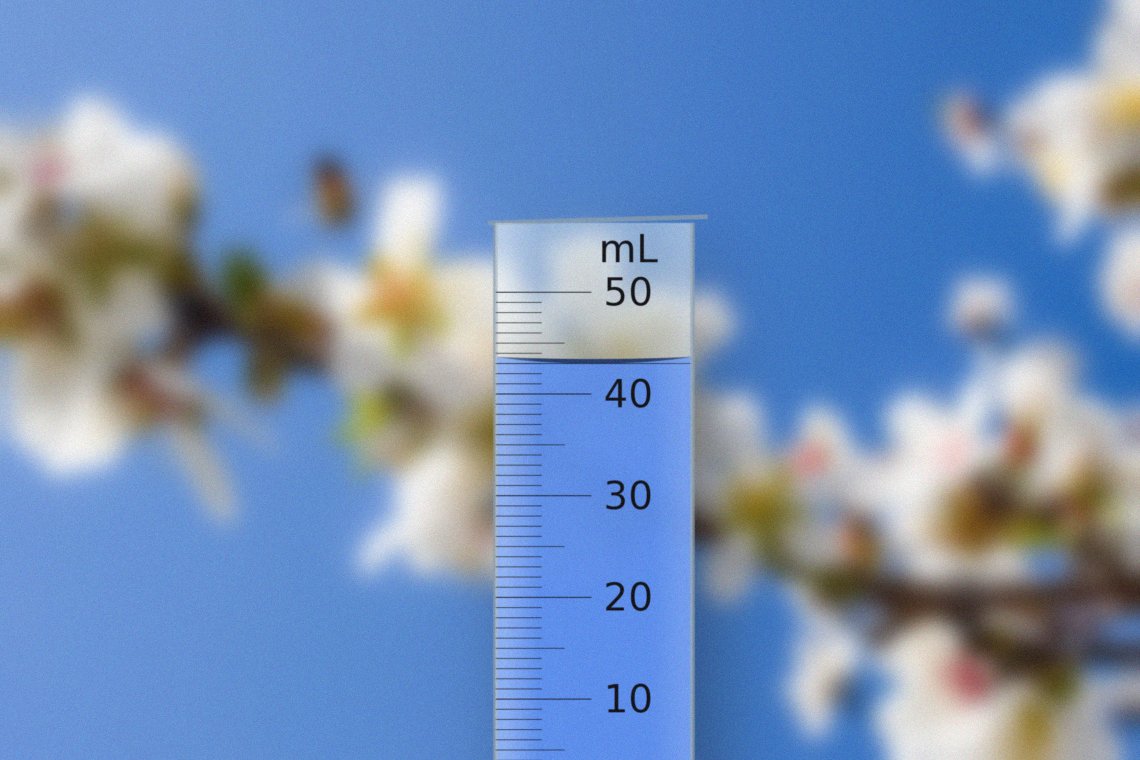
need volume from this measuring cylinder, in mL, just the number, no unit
43
